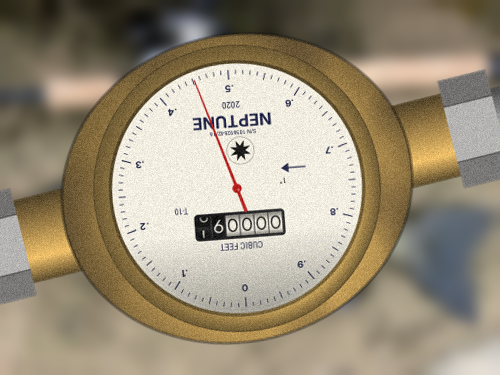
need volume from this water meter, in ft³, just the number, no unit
91.45
